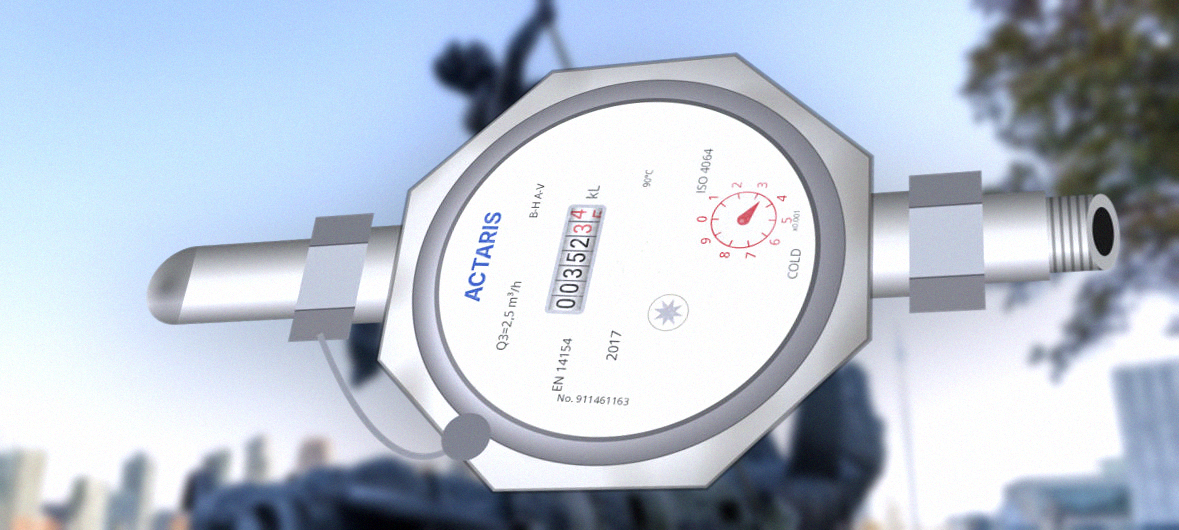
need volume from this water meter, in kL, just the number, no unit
352.343
